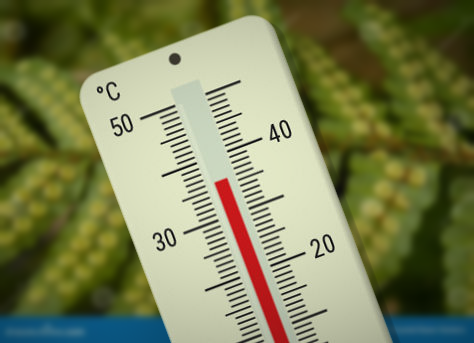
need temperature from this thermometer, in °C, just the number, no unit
36
